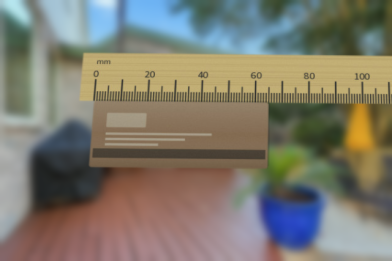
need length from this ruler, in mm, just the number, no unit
65
